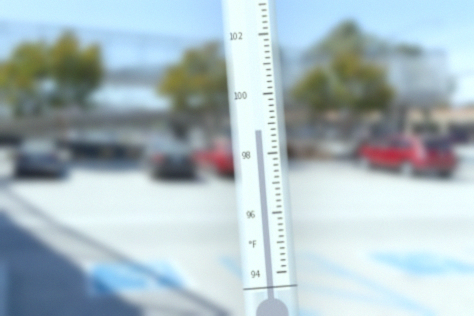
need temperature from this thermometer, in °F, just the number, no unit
98.8
